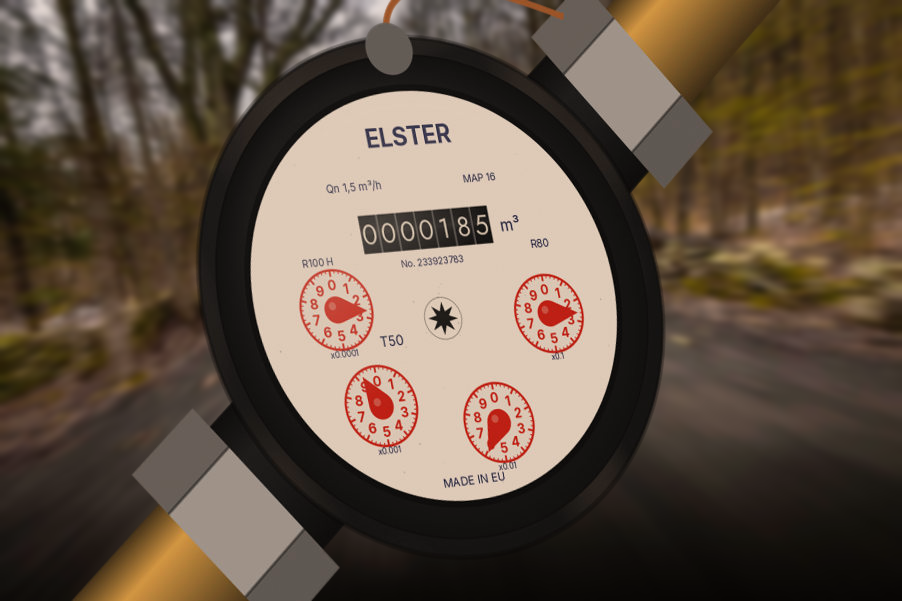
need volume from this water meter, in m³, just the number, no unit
185.2592
